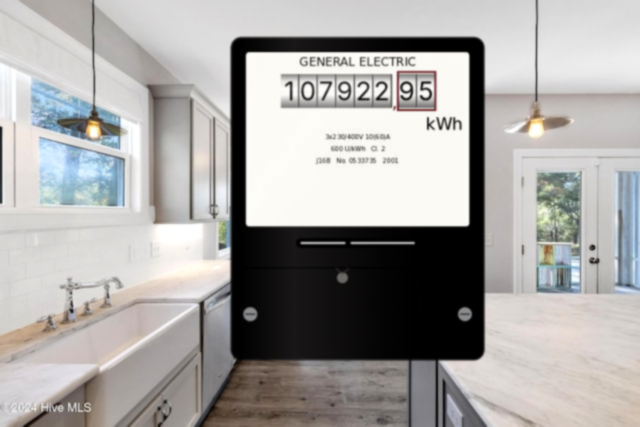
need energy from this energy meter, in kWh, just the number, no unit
107922.95
